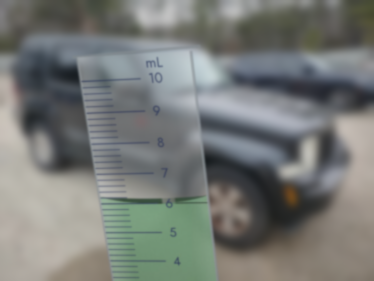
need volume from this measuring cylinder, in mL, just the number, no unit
6
